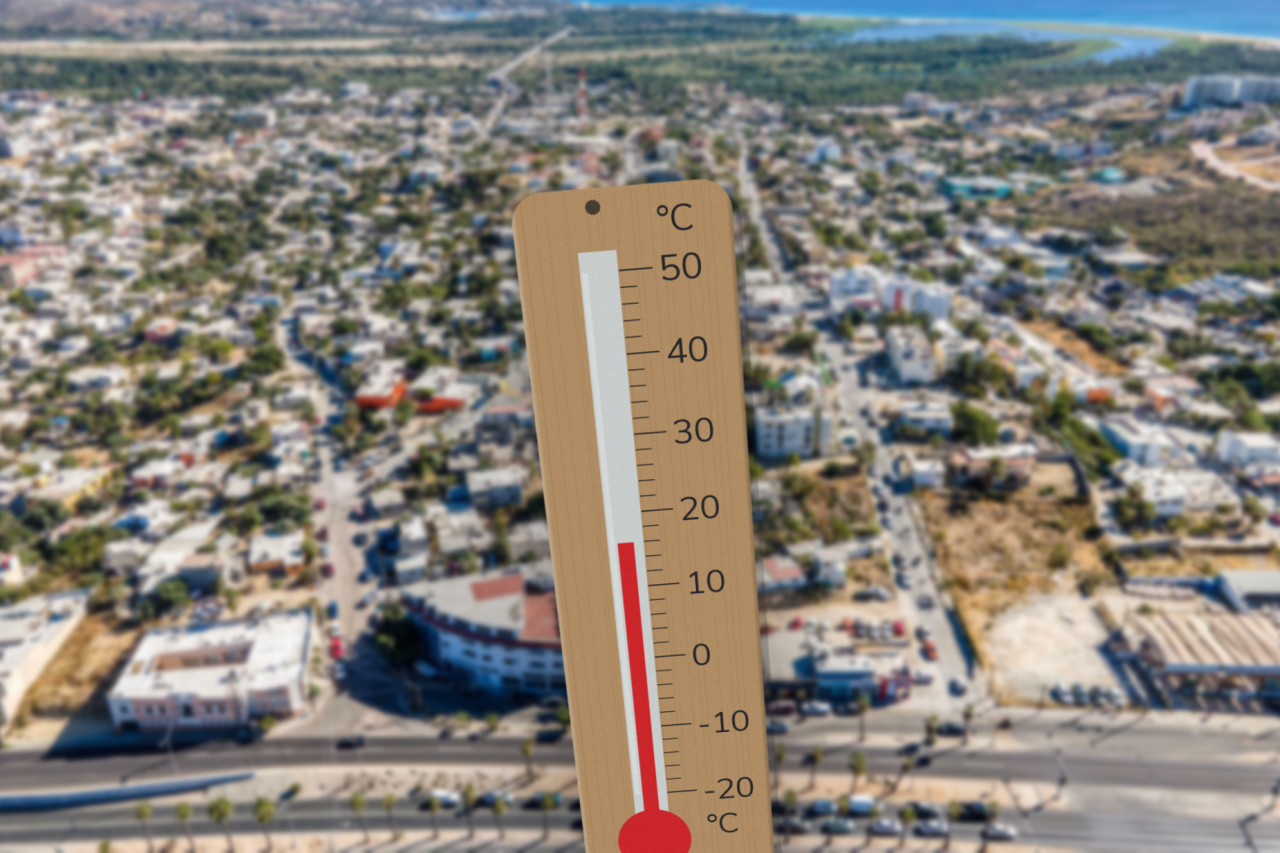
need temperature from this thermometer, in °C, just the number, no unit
16
